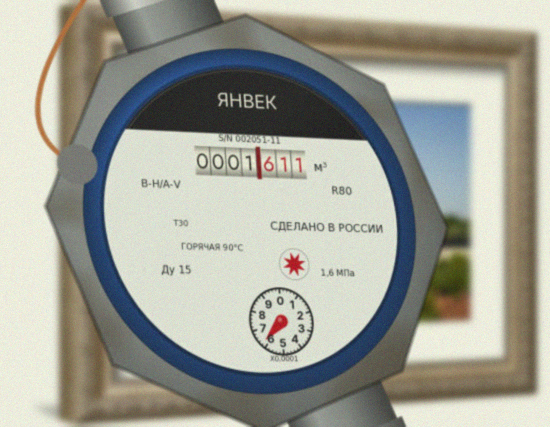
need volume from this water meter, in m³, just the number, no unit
1.6116
